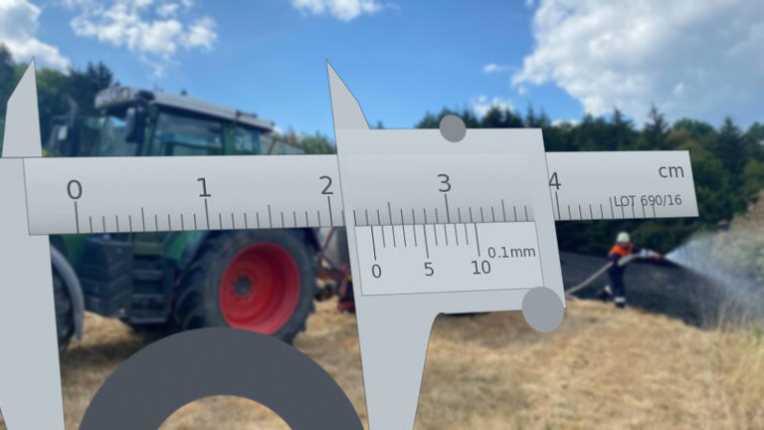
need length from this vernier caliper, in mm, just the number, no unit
23.3
